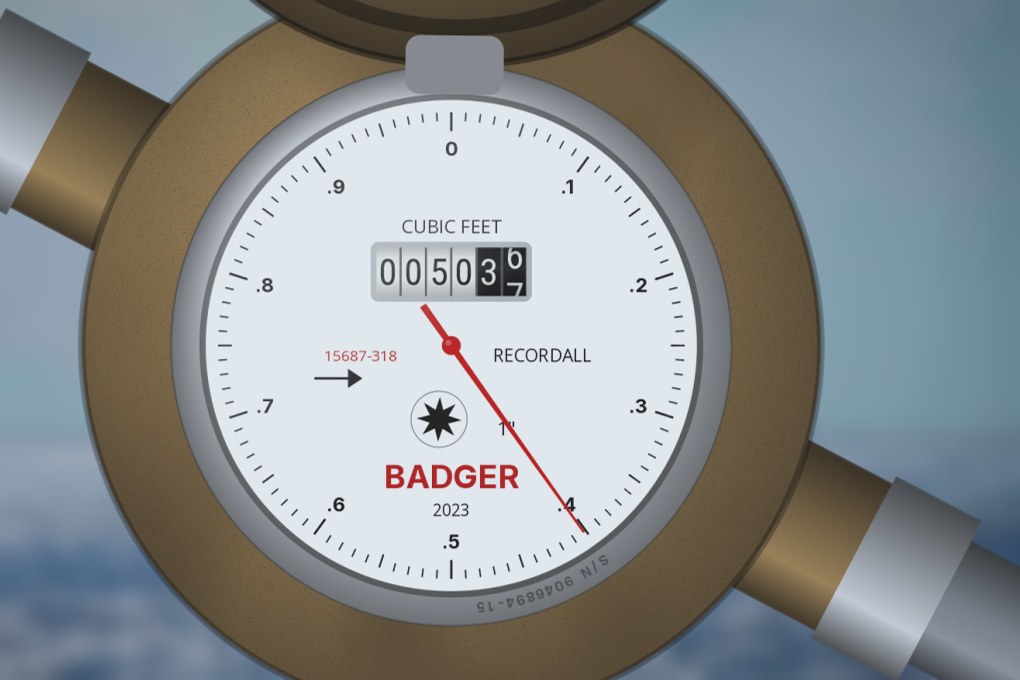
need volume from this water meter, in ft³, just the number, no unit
5036.40
